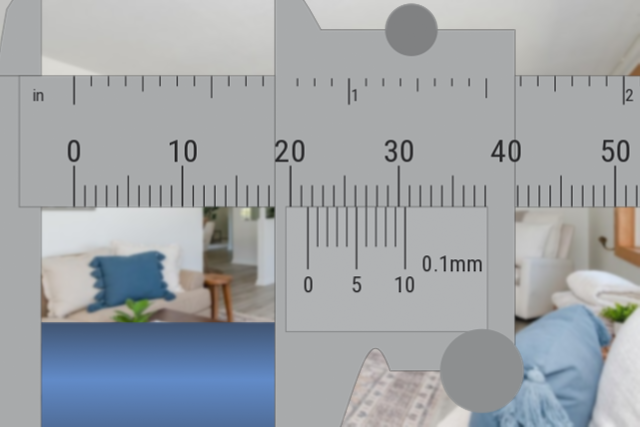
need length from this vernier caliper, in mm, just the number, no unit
21.6
